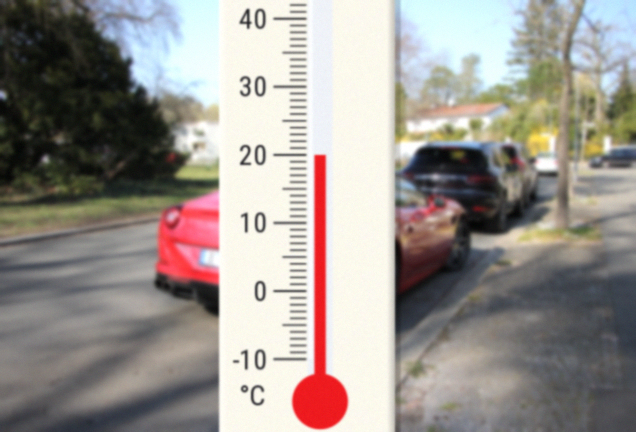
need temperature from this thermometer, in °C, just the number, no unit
20
